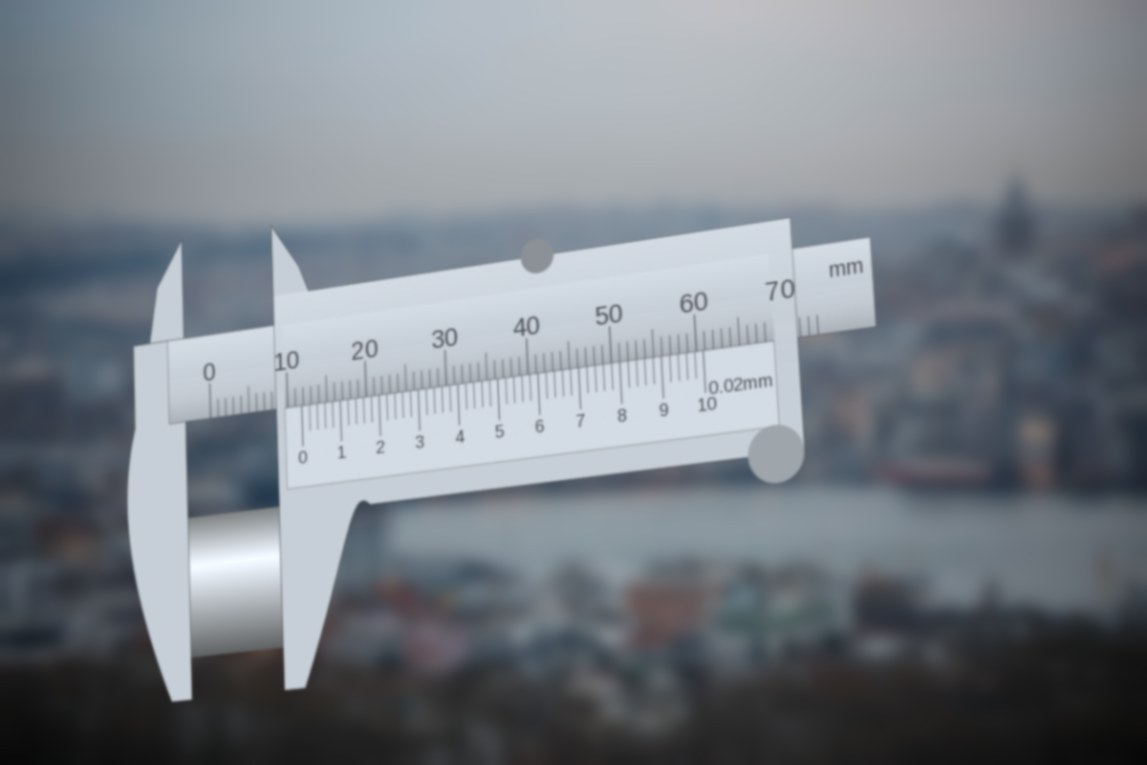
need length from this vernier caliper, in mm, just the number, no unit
11.8
